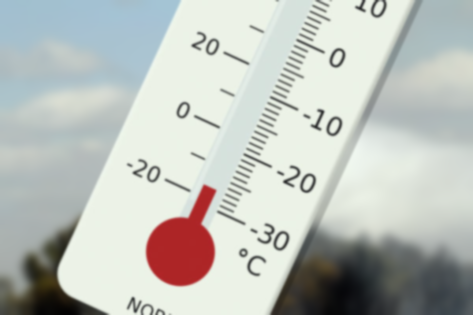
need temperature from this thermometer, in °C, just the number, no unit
-27
